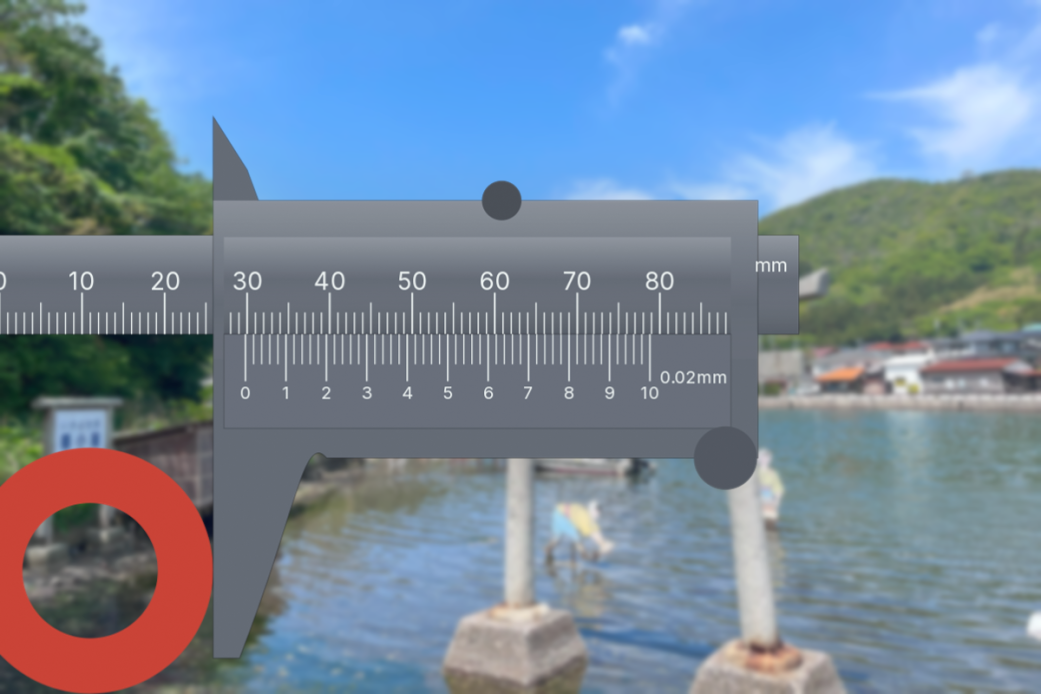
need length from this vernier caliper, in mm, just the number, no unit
29.8
